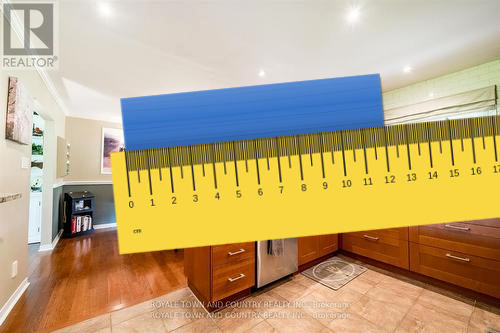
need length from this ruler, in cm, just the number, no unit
12
